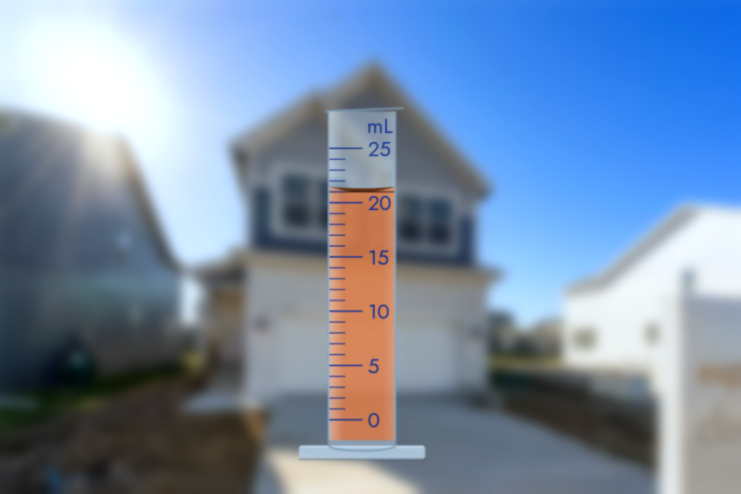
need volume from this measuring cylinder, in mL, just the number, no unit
21
